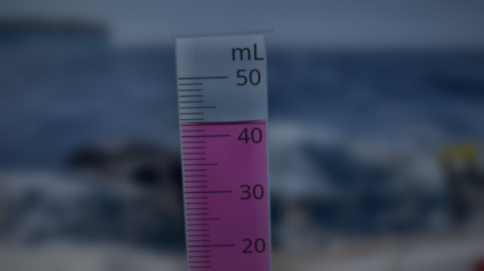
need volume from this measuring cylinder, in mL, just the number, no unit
42
